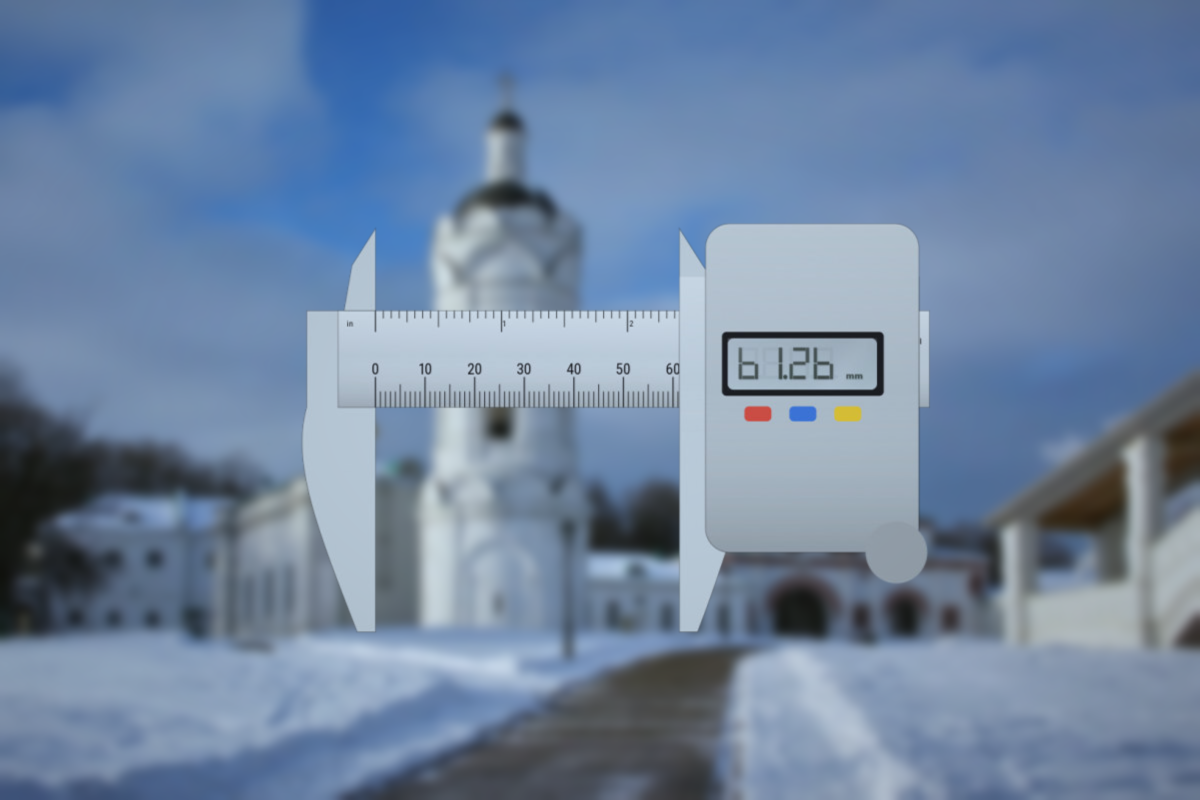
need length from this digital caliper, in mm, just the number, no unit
61.26
